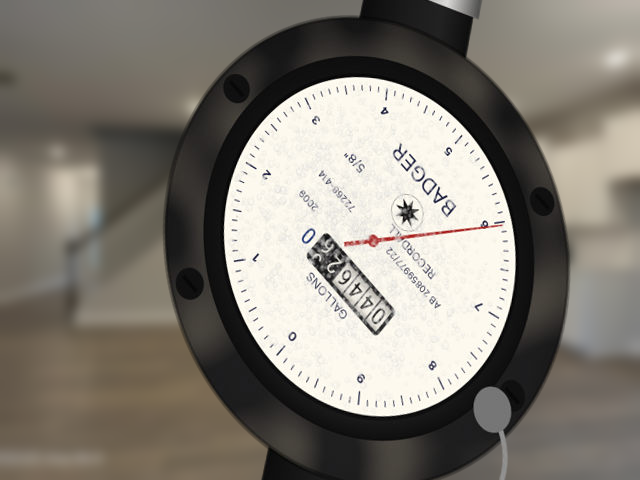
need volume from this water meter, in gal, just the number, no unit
446256.0
